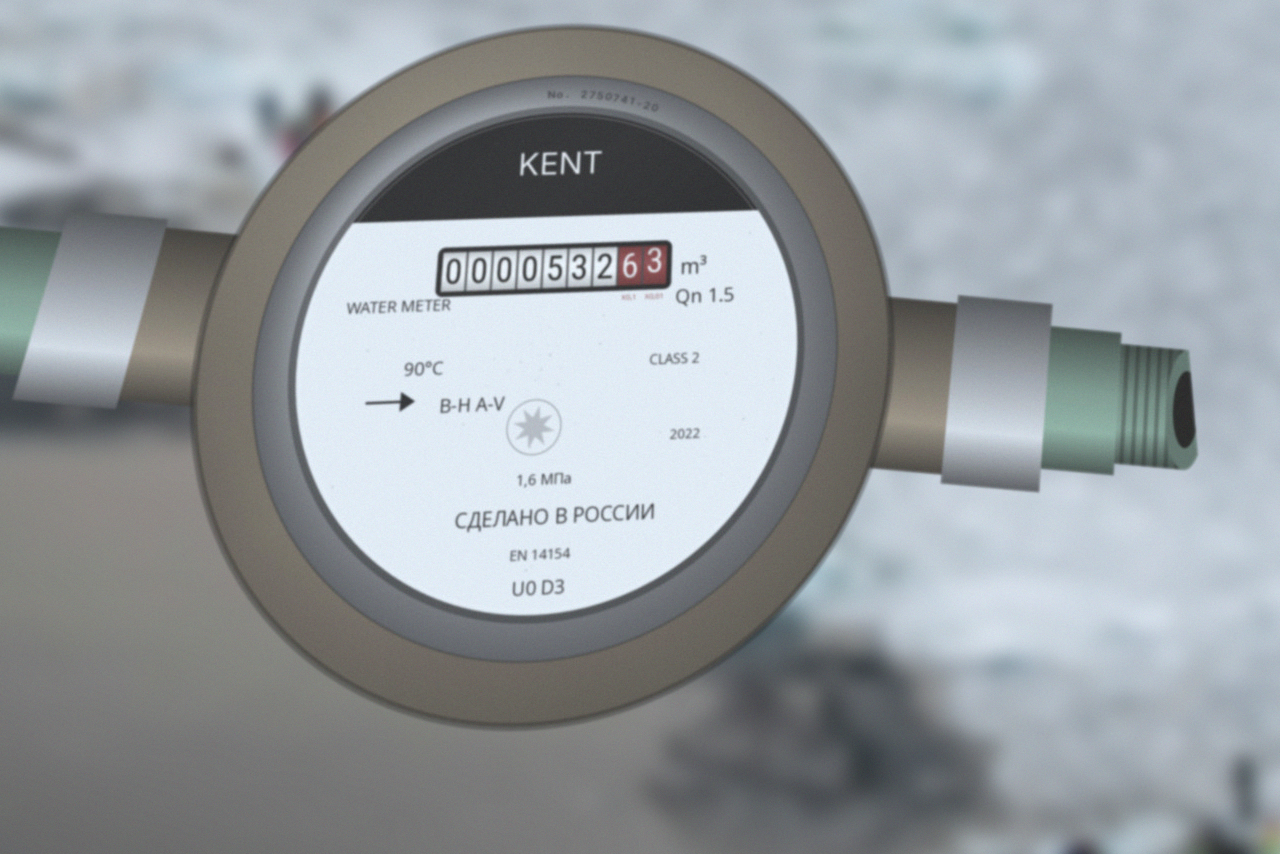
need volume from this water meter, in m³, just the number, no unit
532.63
